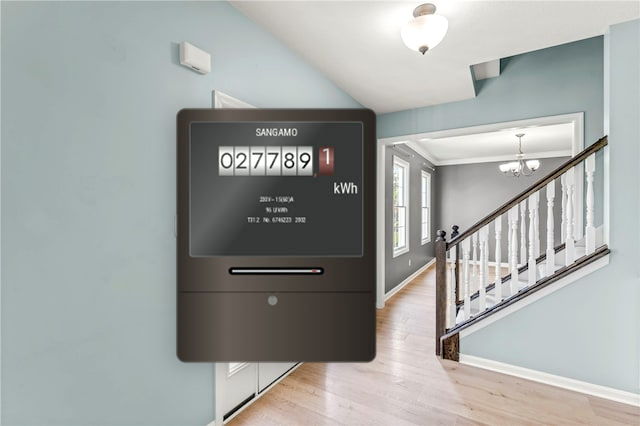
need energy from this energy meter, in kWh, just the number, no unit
27789.1
